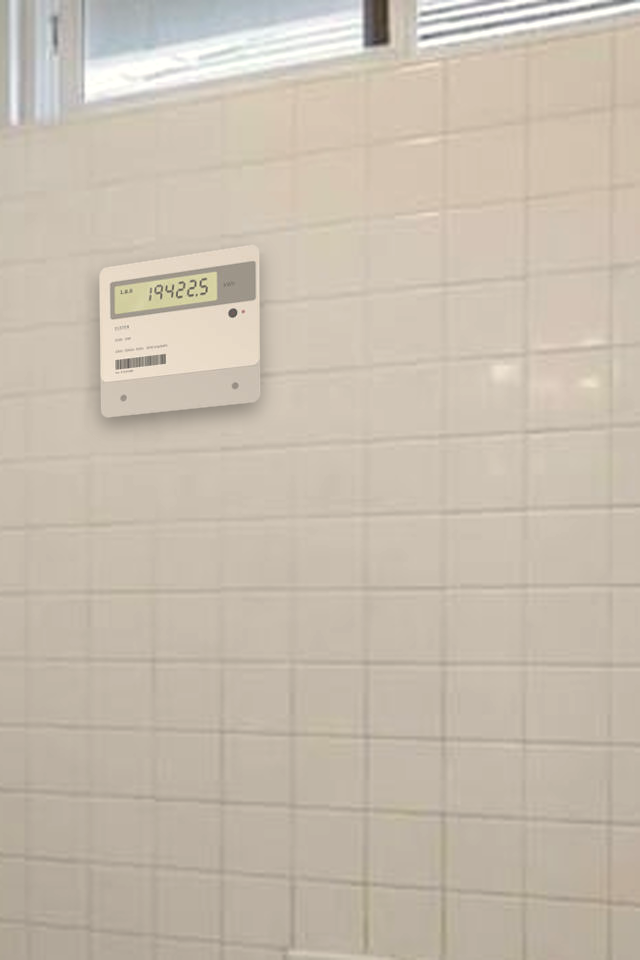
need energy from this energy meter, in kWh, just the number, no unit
19422.5
